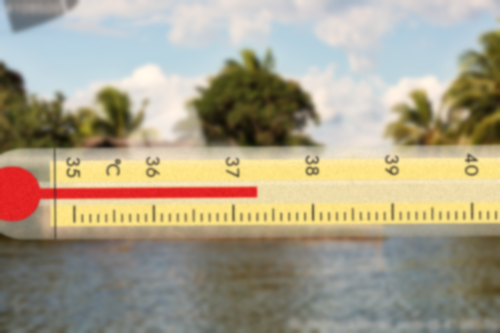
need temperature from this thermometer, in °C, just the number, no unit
37.3
